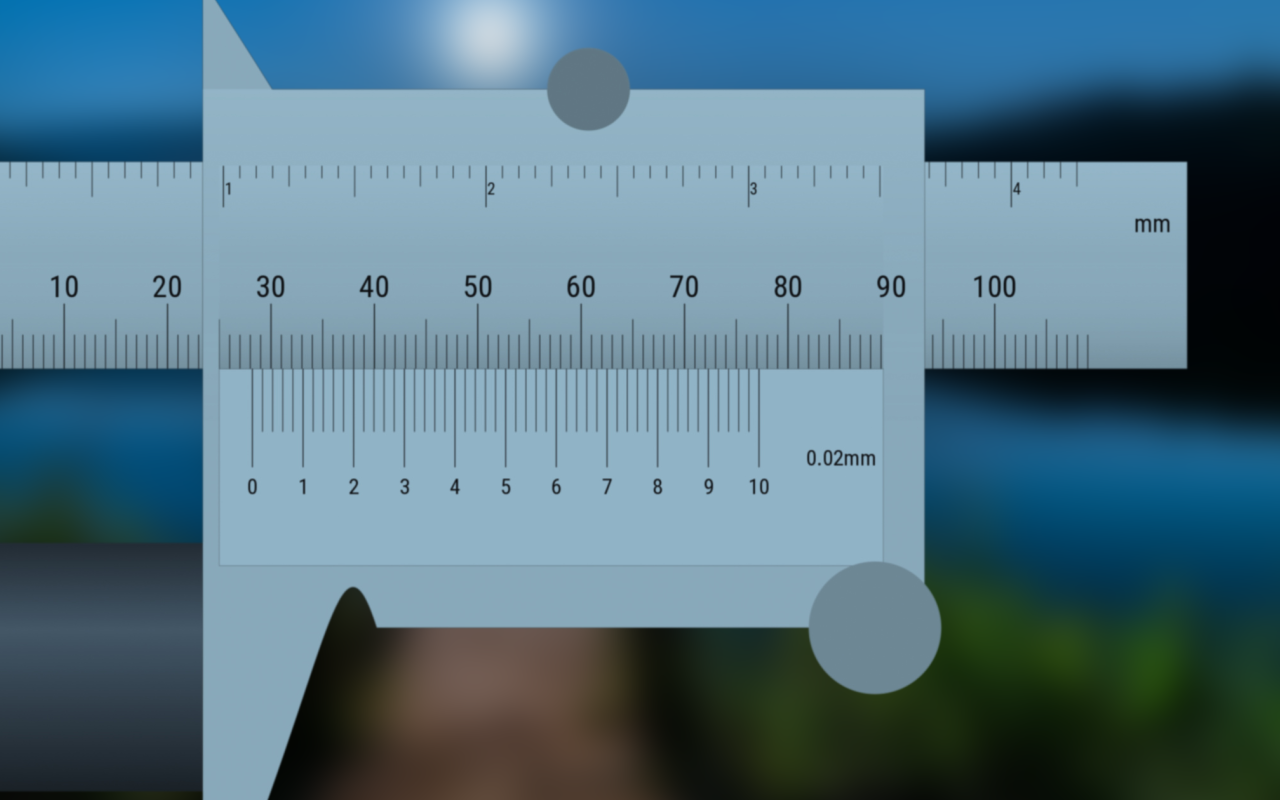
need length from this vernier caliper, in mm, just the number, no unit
28.2
